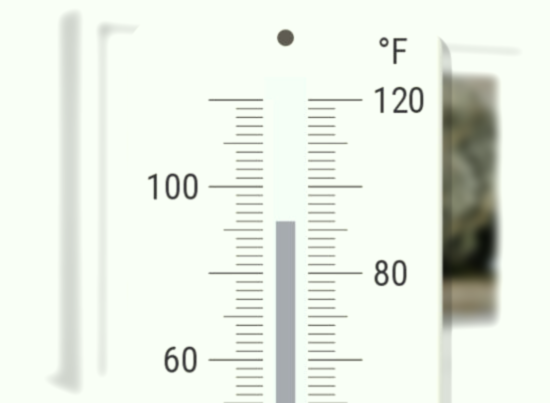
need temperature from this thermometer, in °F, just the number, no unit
92
